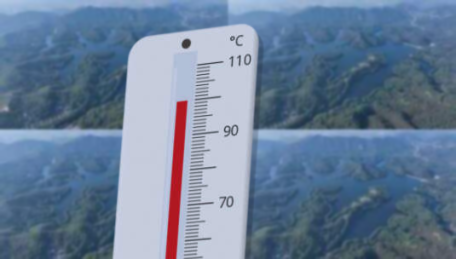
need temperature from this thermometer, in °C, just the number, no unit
100
